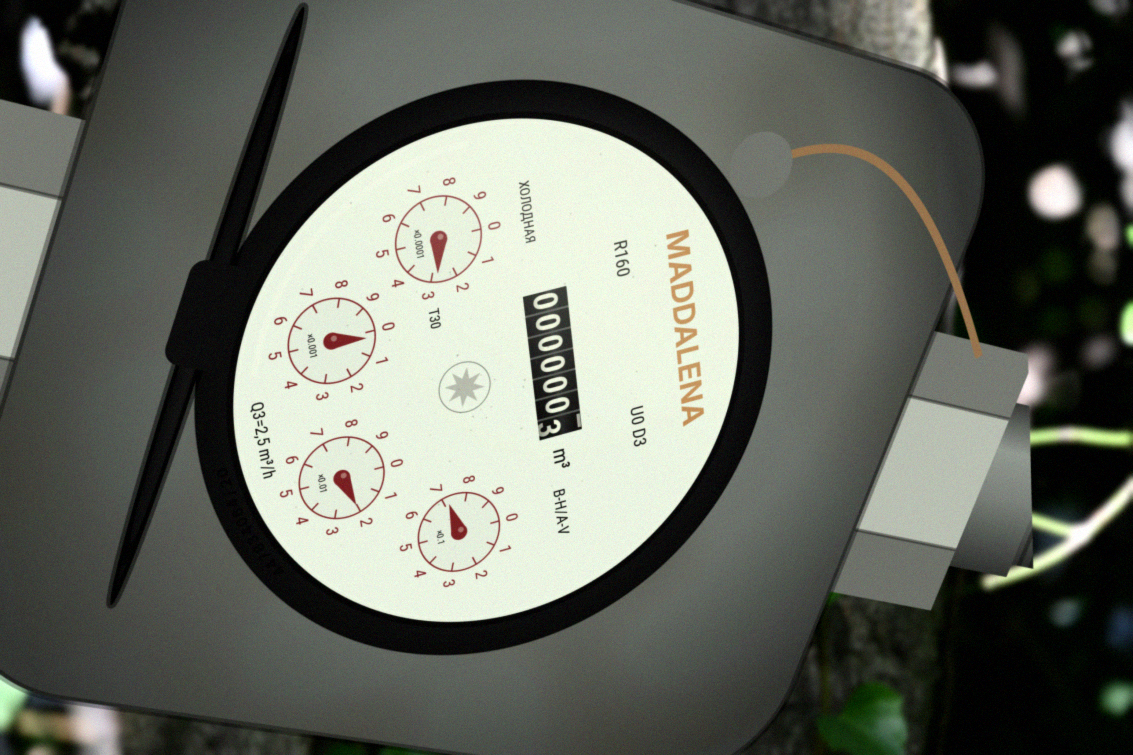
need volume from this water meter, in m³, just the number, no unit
2.7202
